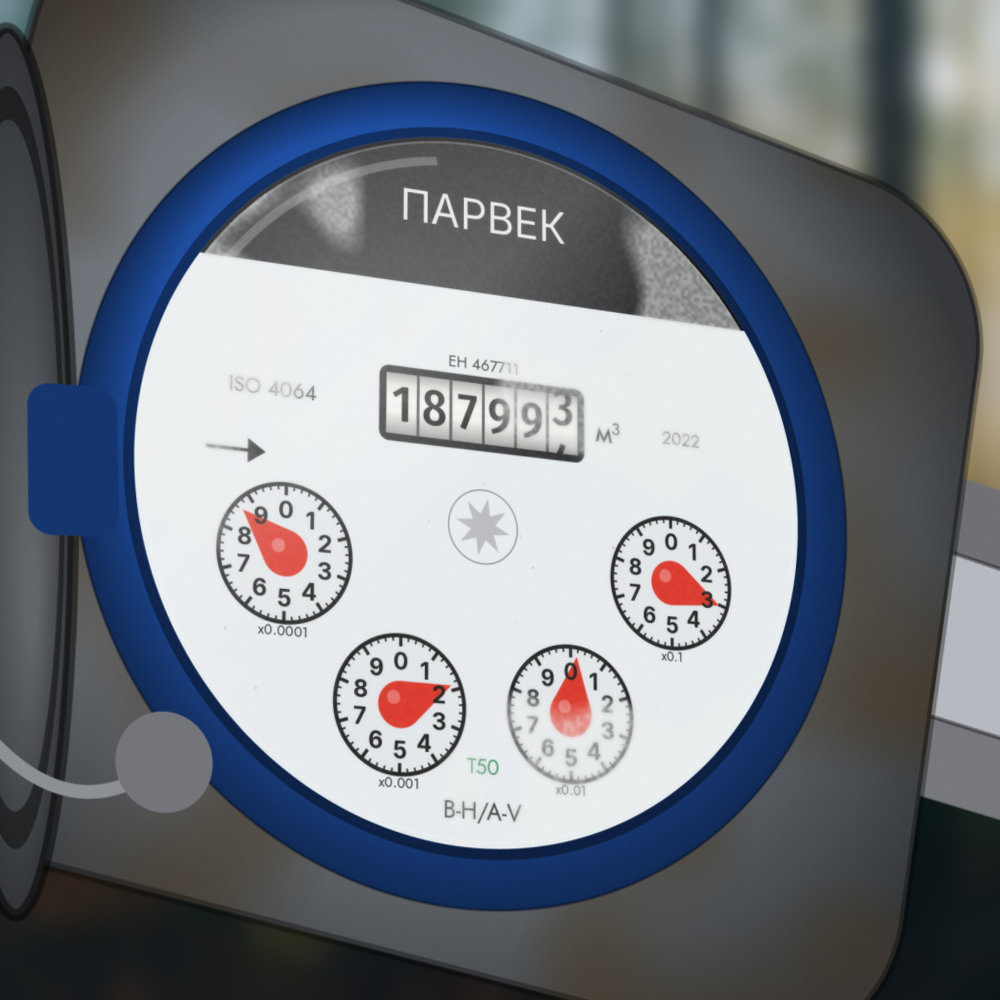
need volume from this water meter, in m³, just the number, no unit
187993.3018
